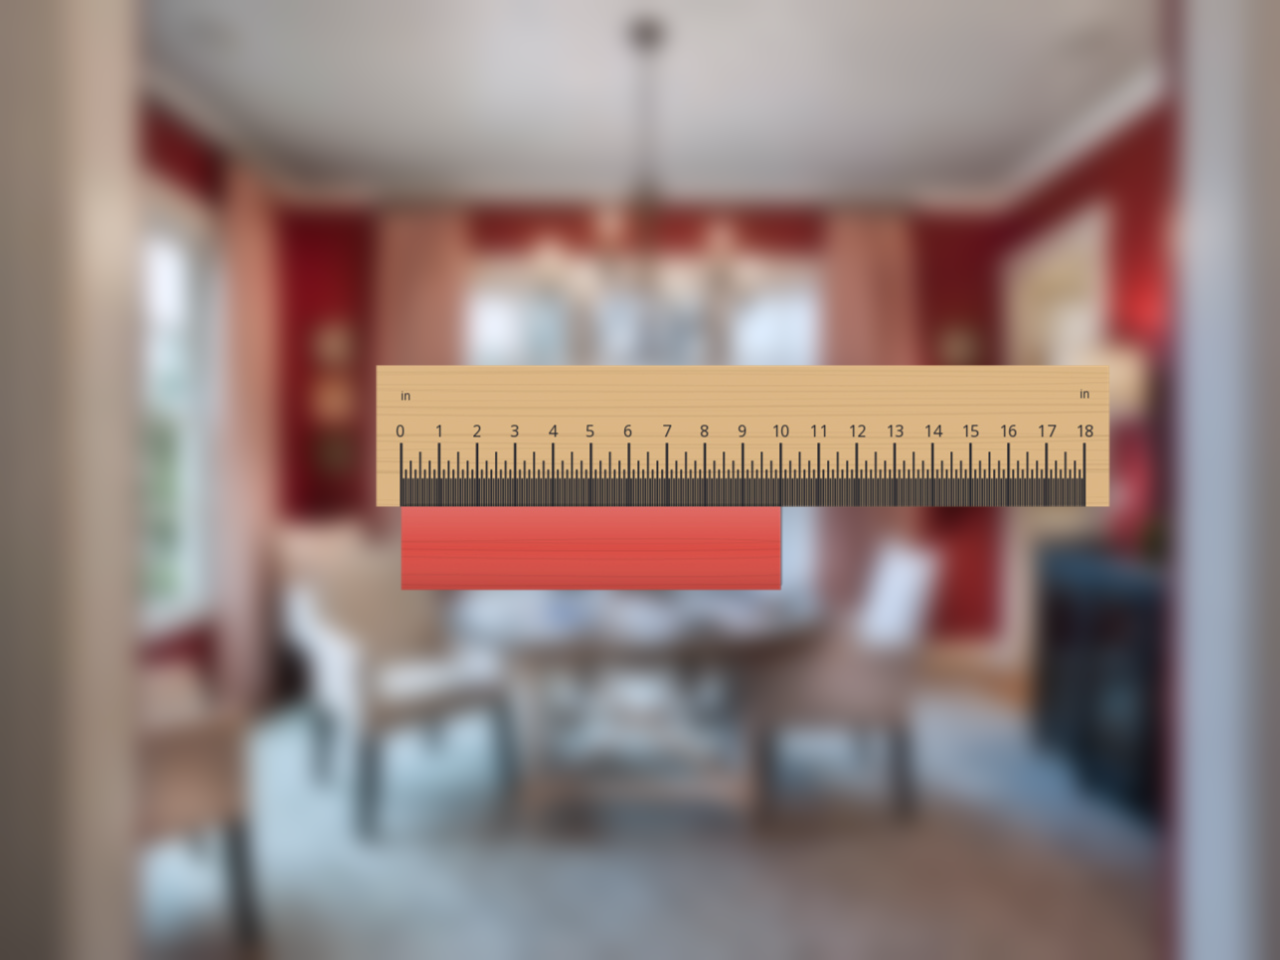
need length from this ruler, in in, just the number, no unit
10
